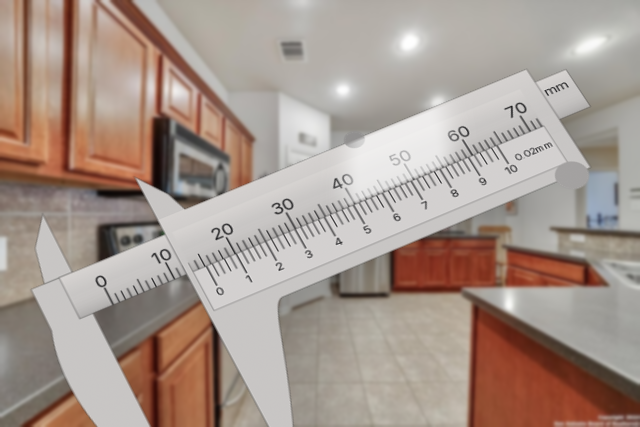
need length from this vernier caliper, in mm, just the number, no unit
15.2
